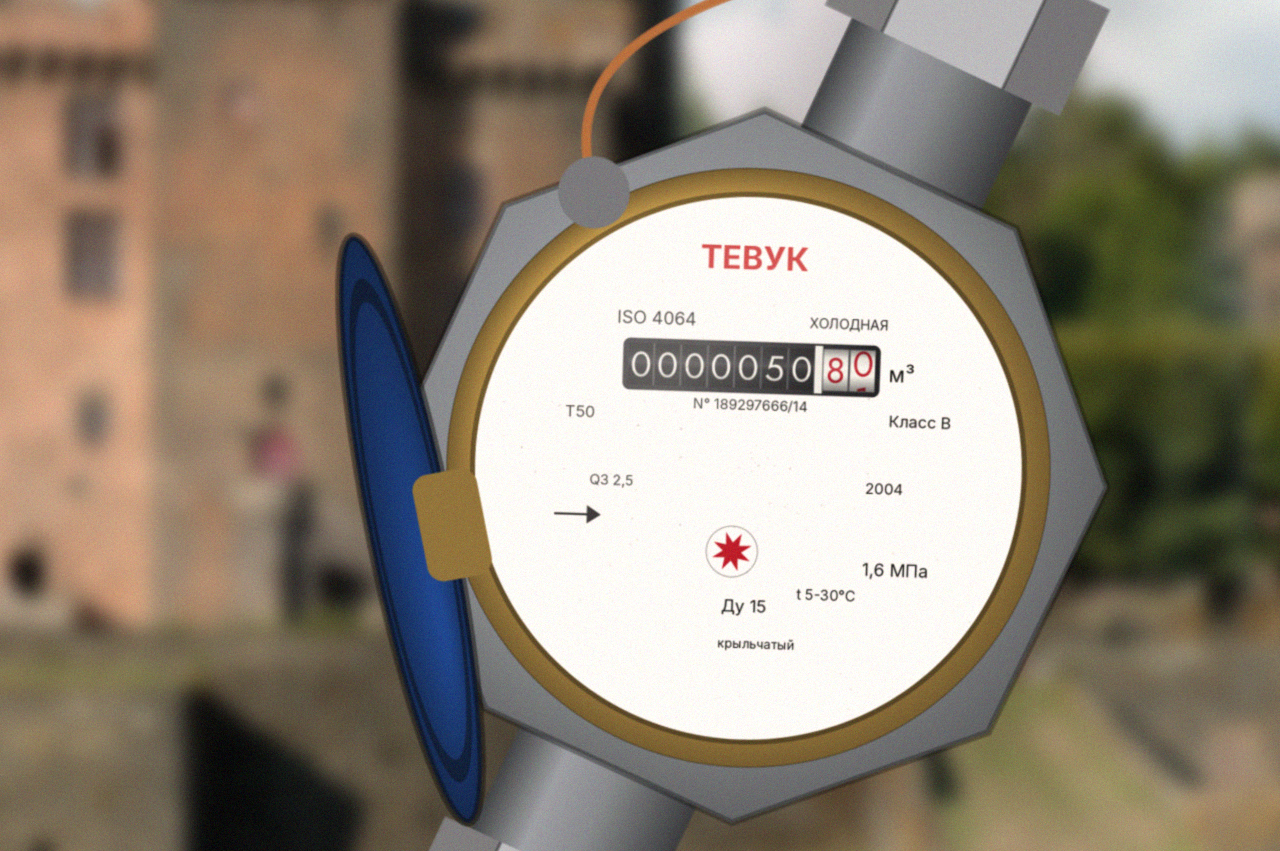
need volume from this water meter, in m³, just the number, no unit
50.80
